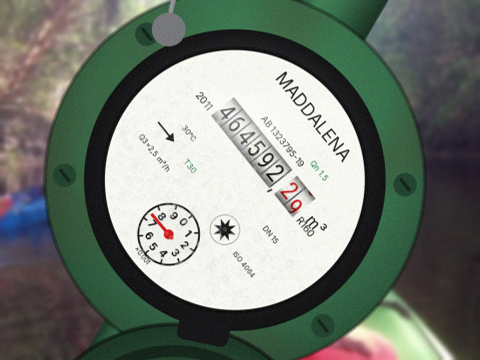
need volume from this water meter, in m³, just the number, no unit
464592.287
